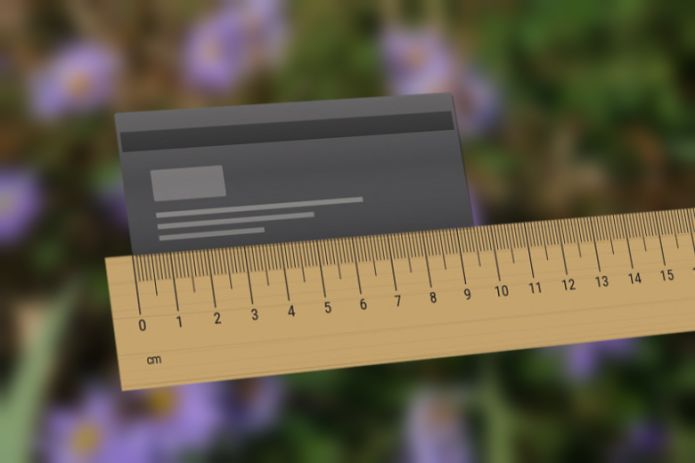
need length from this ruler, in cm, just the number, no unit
9.5
